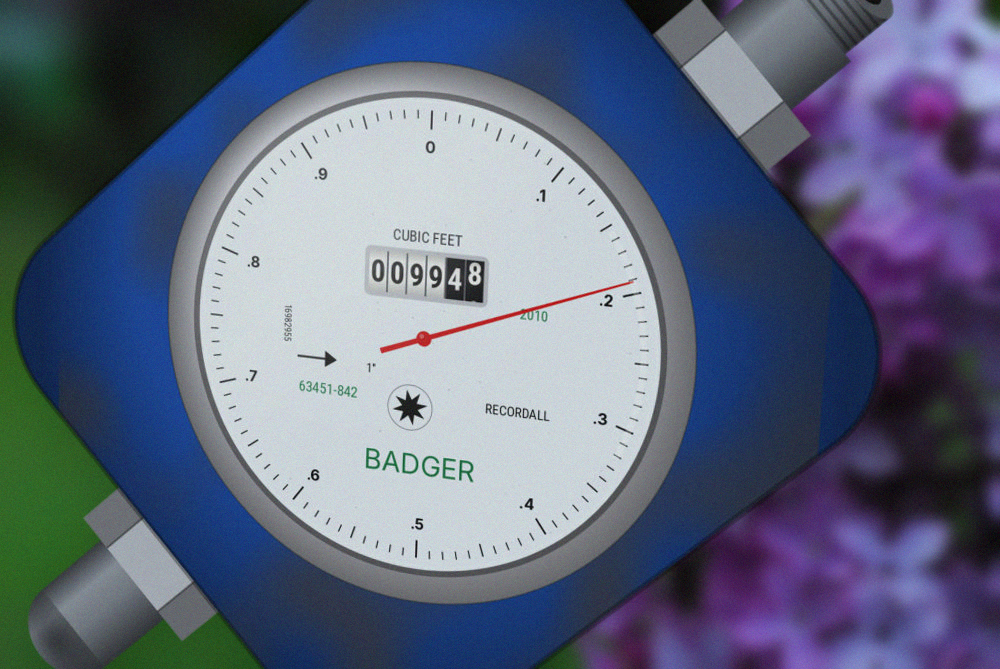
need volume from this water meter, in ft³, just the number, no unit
9948.19
